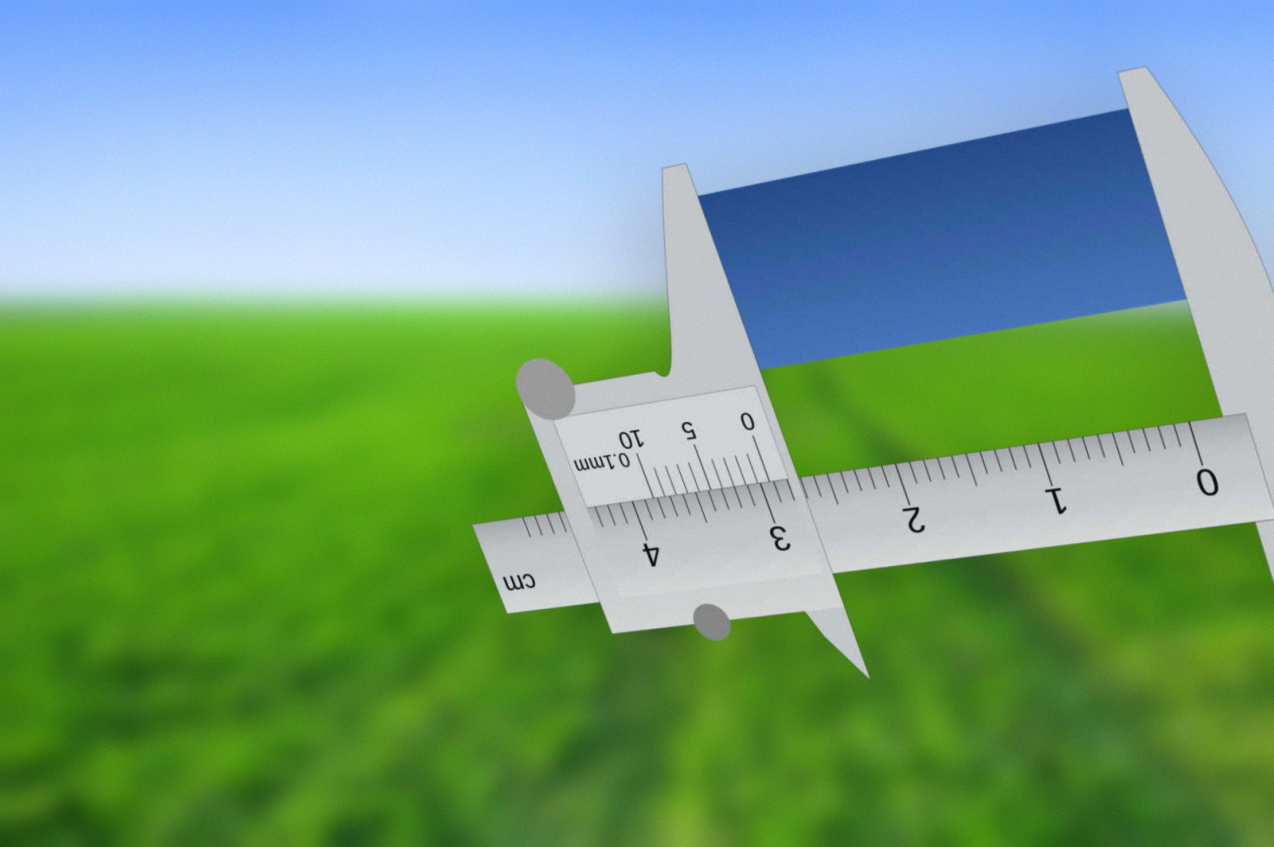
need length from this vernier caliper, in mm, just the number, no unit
29.3
